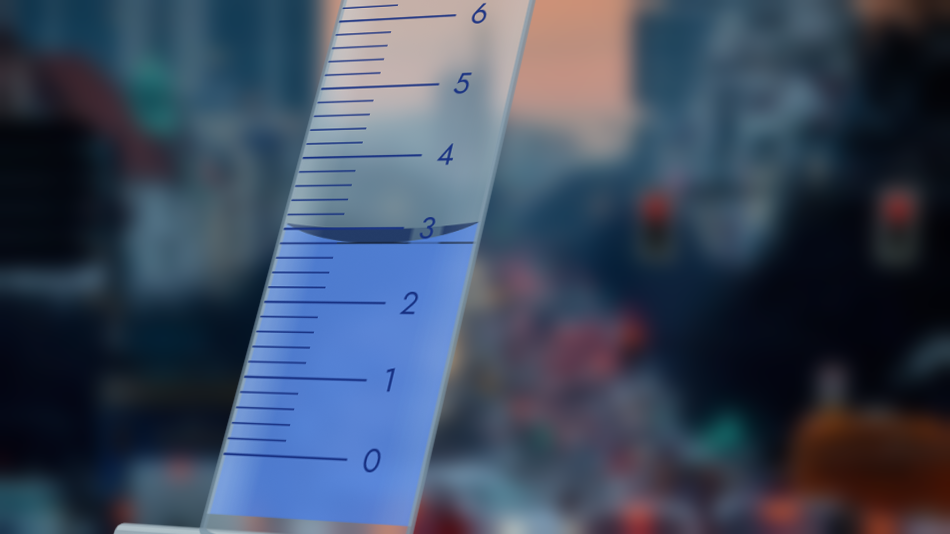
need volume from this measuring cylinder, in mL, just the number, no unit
2.8
